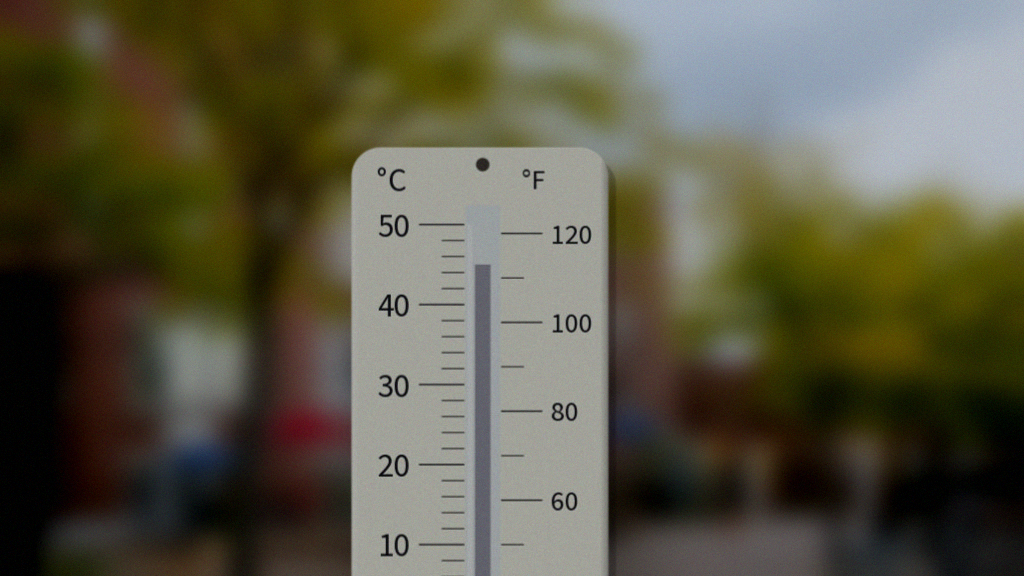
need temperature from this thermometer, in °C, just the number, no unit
45
